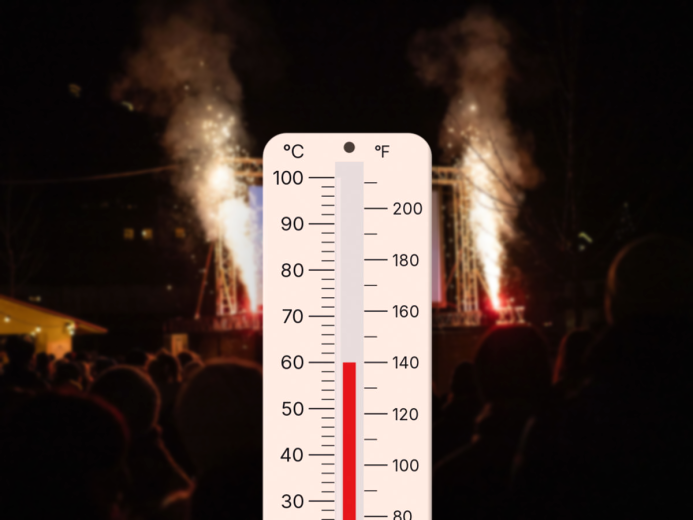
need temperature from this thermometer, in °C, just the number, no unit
60
